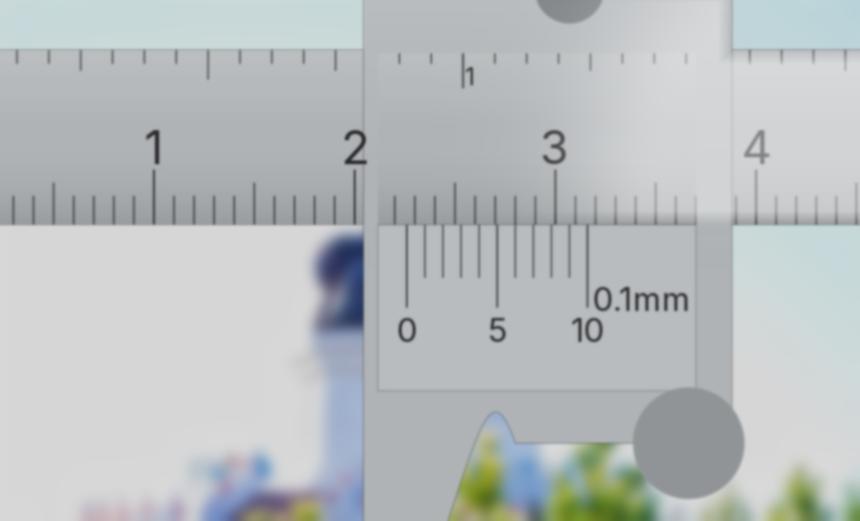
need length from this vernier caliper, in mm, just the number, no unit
22.6
